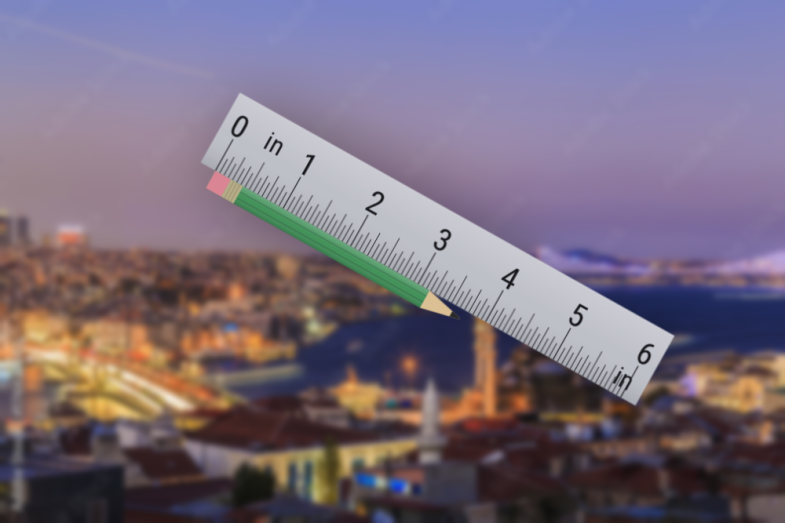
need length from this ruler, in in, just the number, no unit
3.6875
